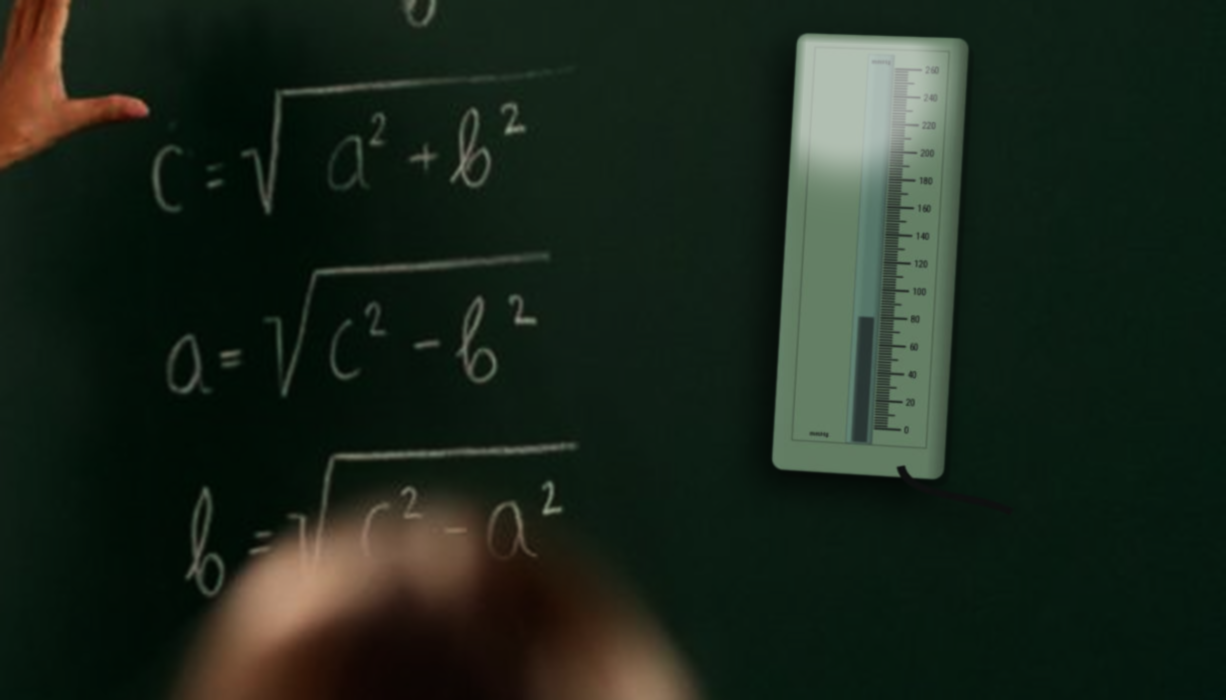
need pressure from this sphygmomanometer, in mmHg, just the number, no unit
80
